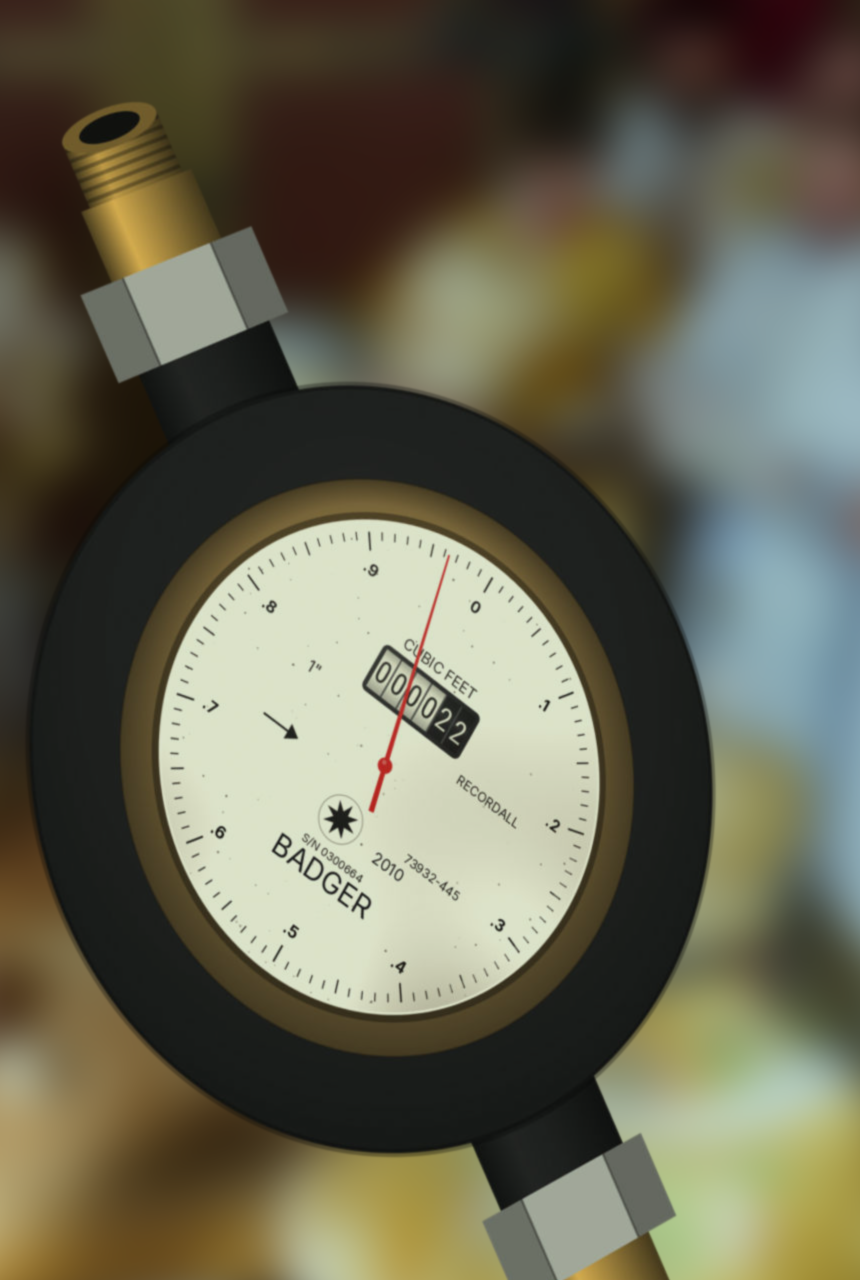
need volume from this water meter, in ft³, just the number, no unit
21.96
